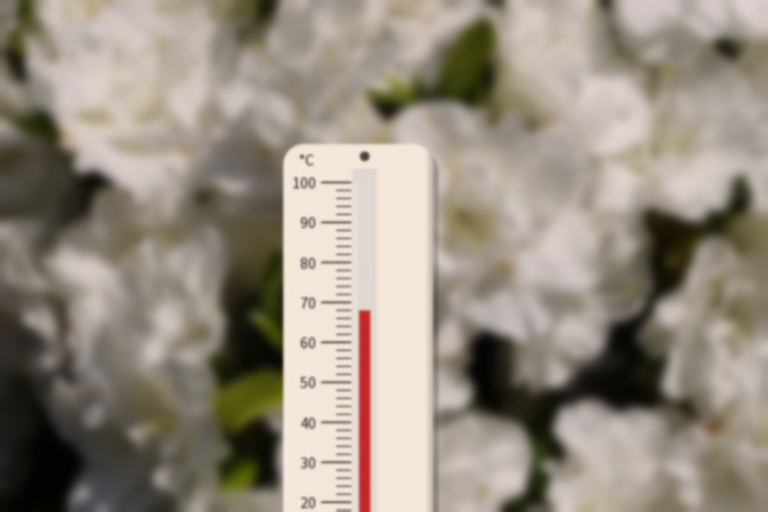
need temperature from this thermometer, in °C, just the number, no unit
68
